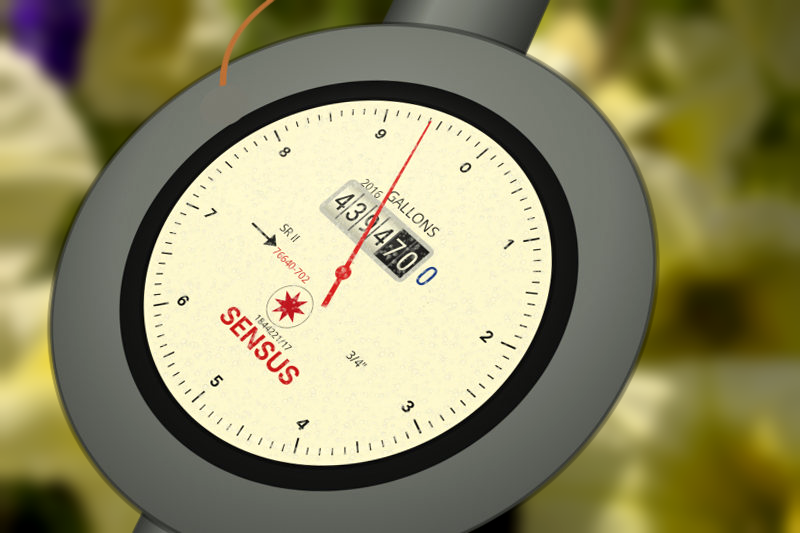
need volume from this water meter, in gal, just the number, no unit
4394699.4
